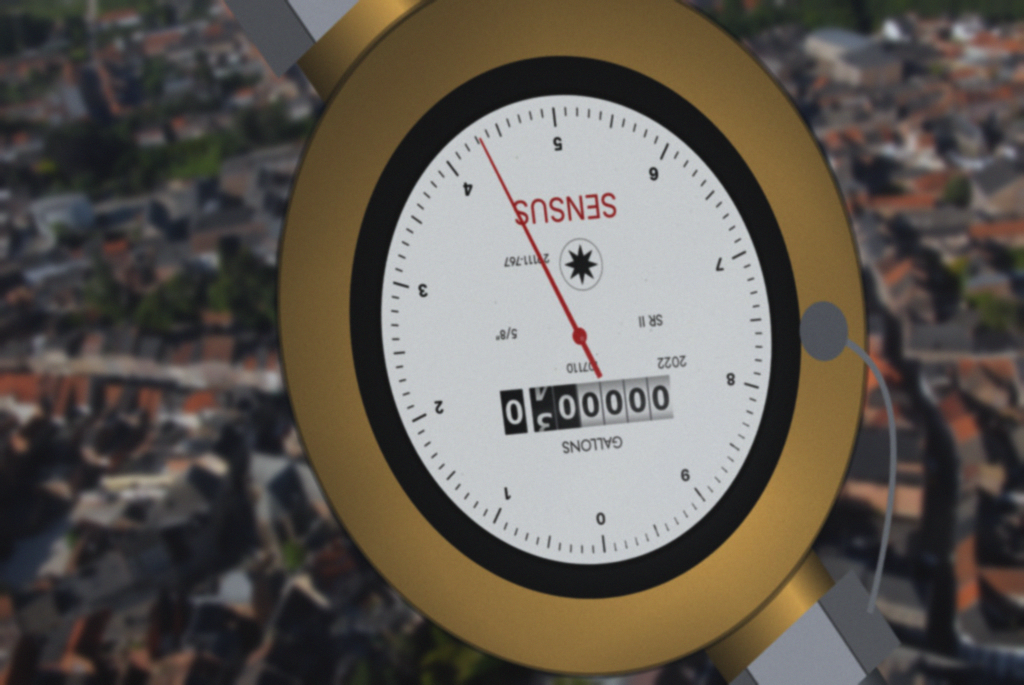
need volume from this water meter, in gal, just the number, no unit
34.3
